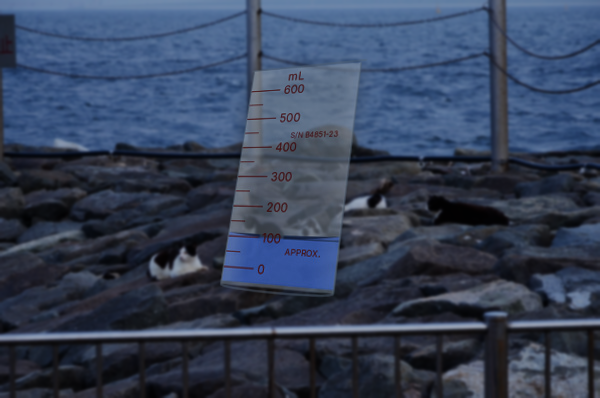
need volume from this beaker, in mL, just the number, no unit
100
